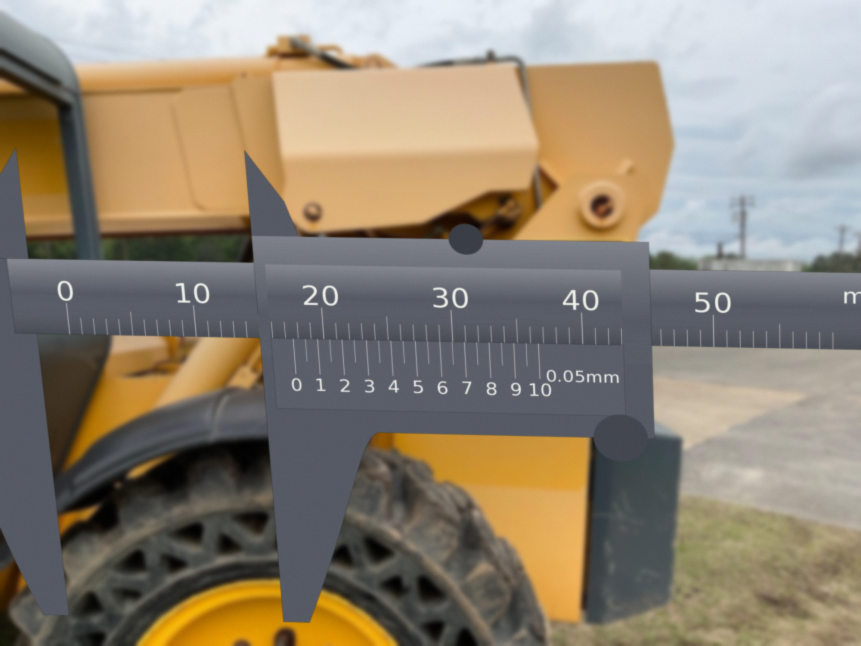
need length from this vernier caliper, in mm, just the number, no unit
17.6
